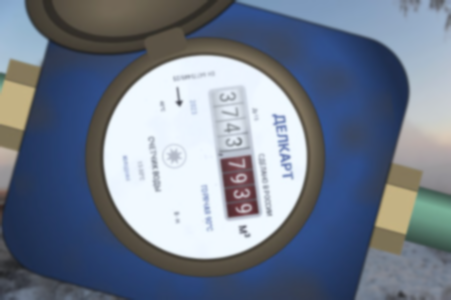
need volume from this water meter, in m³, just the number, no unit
3743.7939
